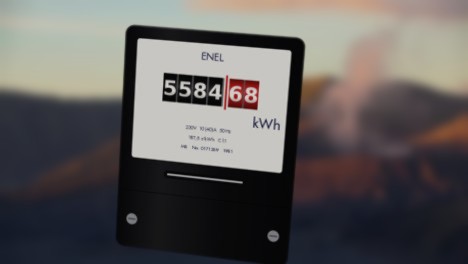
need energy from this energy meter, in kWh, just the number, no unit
5584.68
